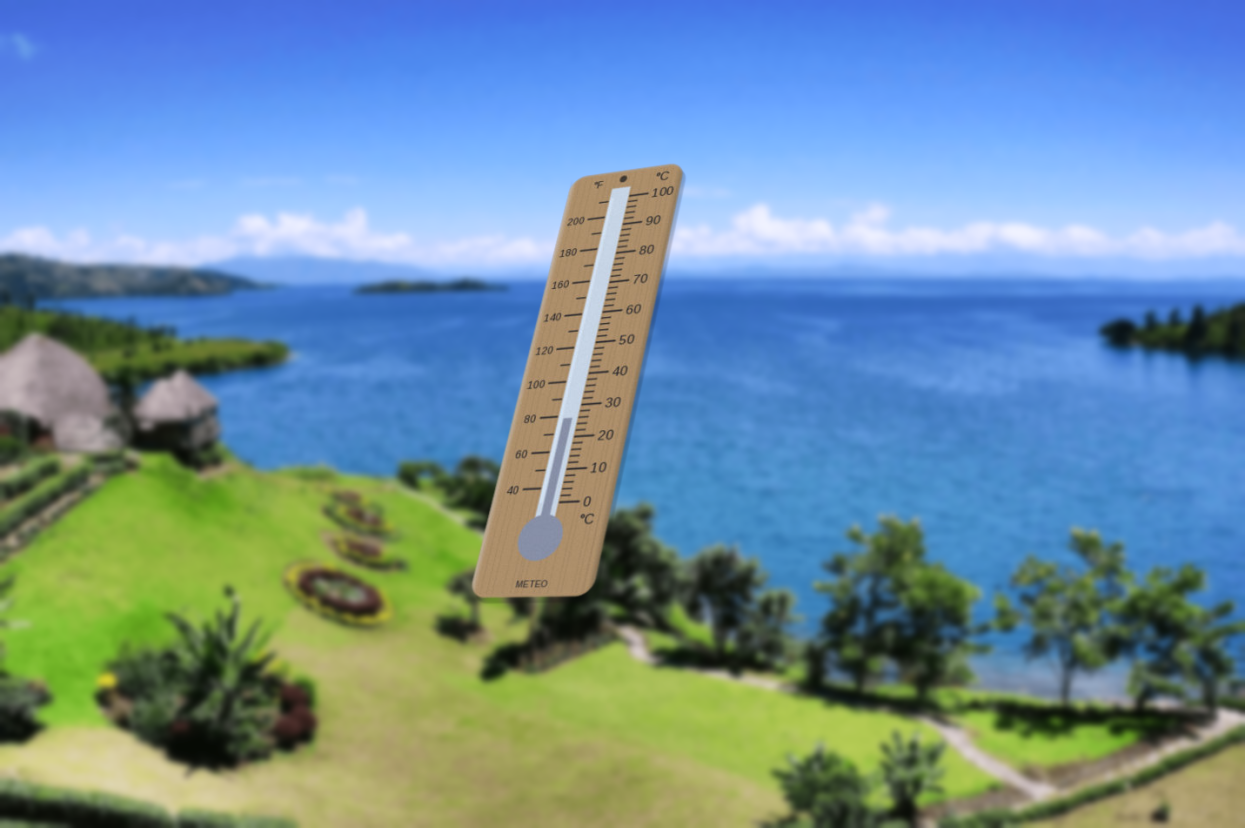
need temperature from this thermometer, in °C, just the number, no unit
26
